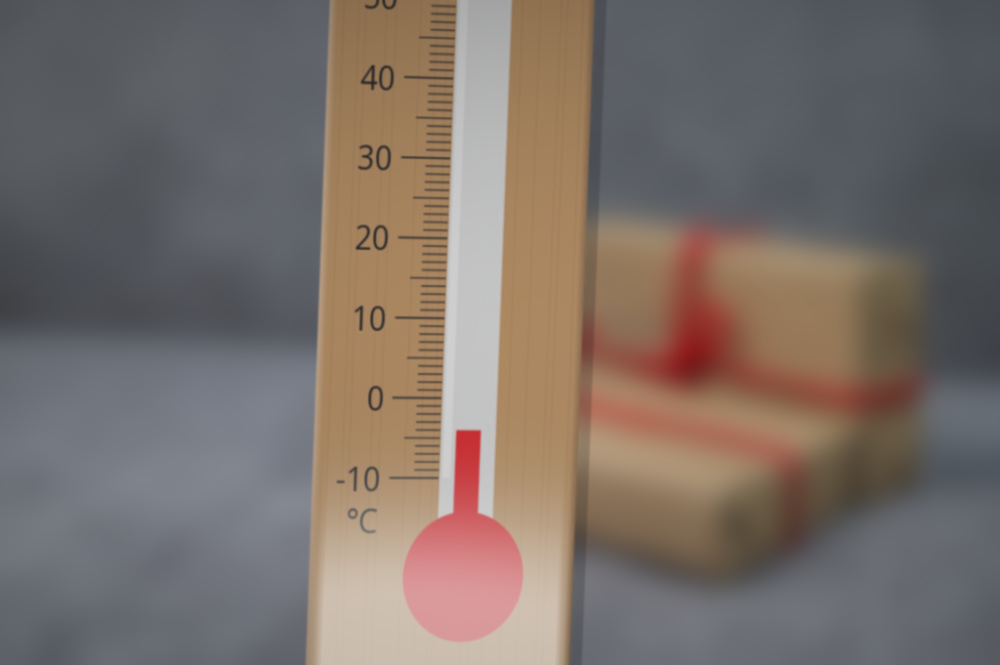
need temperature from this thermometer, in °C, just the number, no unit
-4
